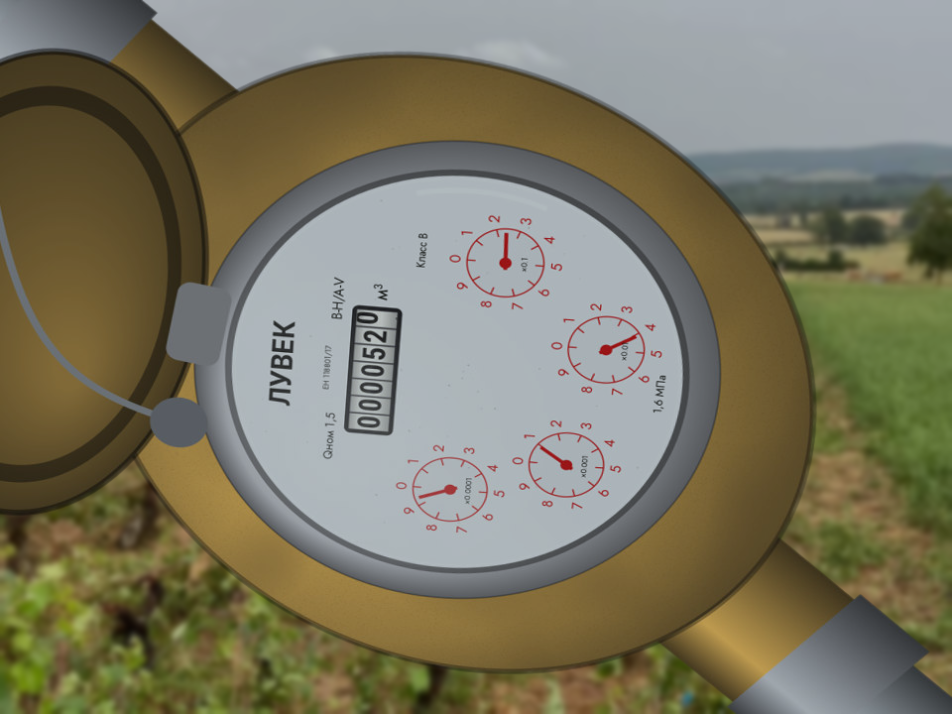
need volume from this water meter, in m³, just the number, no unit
520.2409
